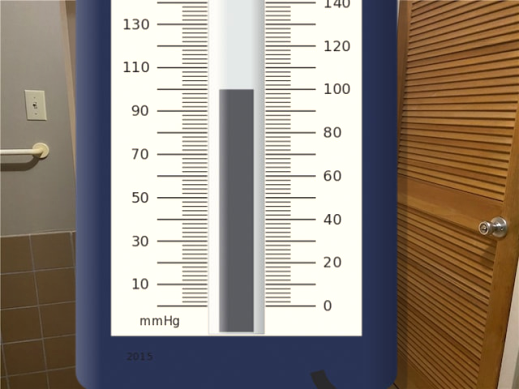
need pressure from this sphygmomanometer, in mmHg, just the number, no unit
100
